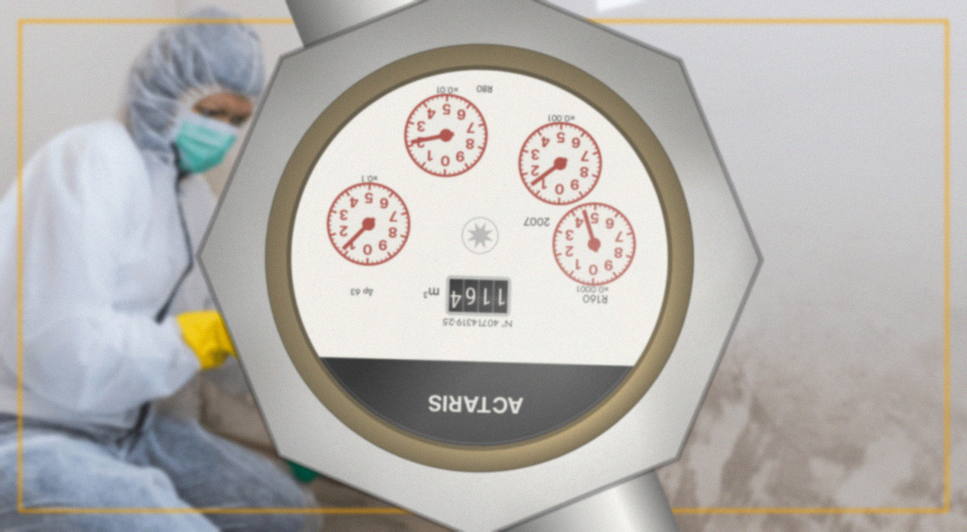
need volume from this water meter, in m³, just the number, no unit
1164.1214
